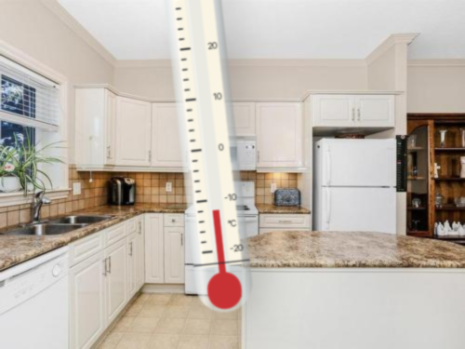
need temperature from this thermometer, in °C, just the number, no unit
-12
